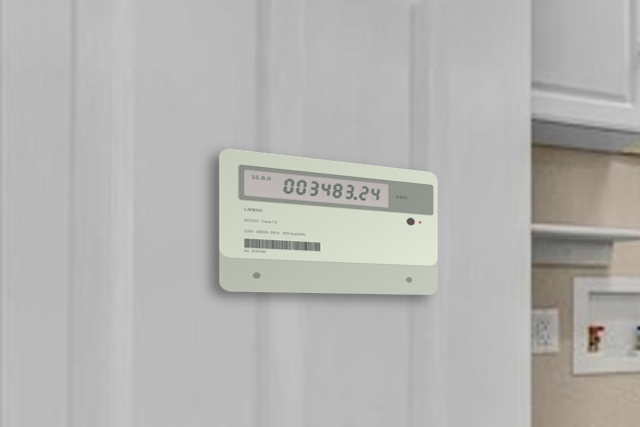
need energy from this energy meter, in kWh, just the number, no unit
3483.24
